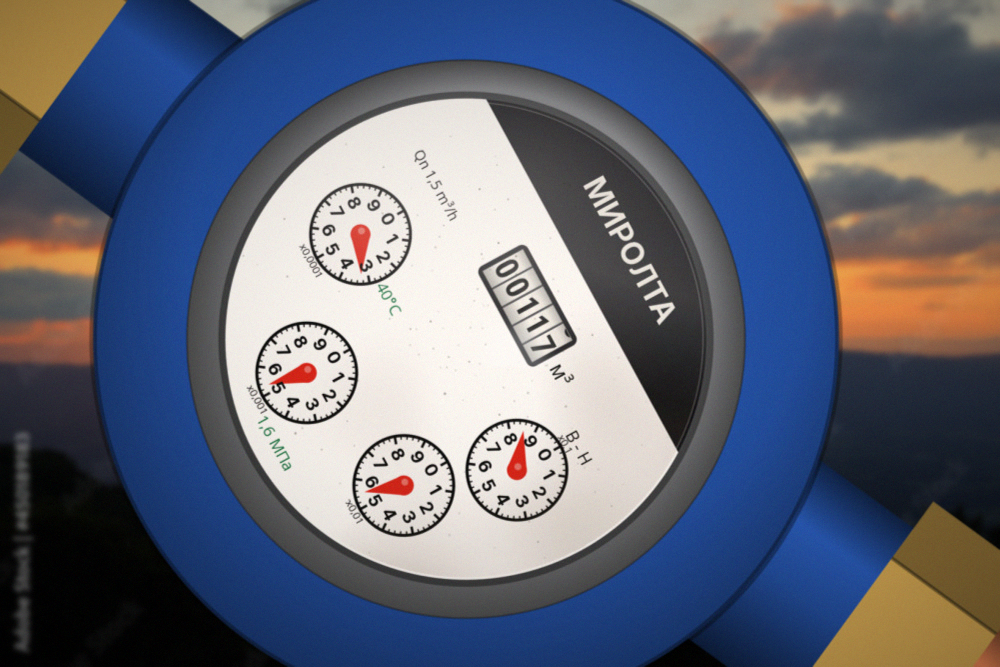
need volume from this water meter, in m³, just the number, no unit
116.8553
